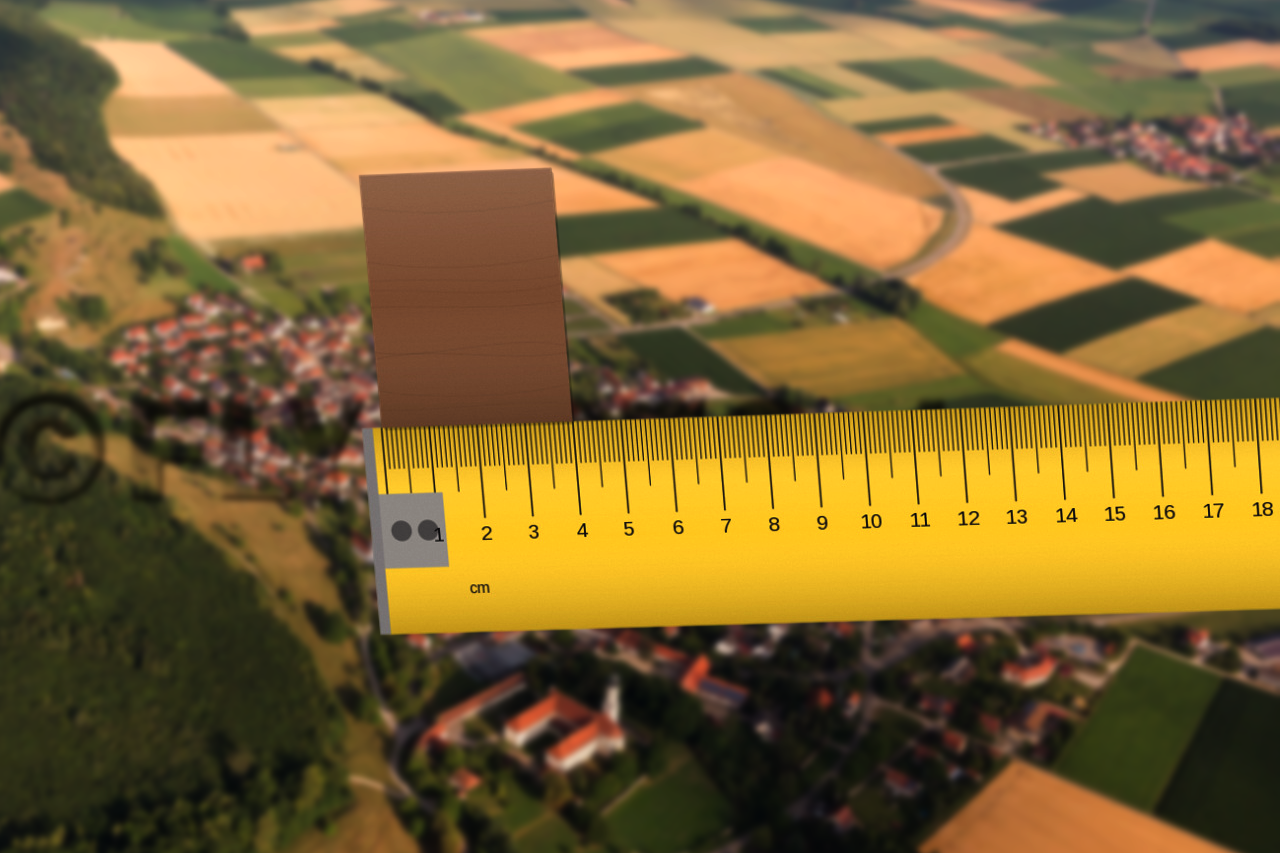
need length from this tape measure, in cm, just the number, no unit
4
